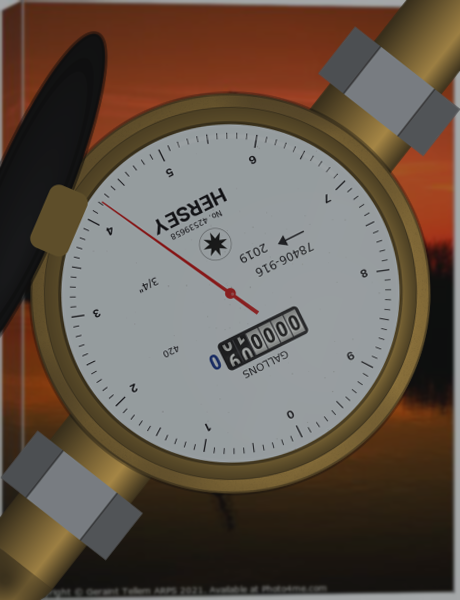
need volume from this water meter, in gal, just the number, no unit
94.2
